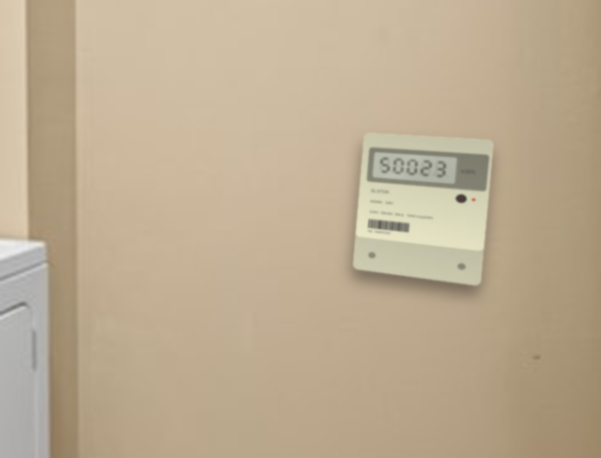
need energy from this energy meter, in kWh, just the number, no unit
50023
